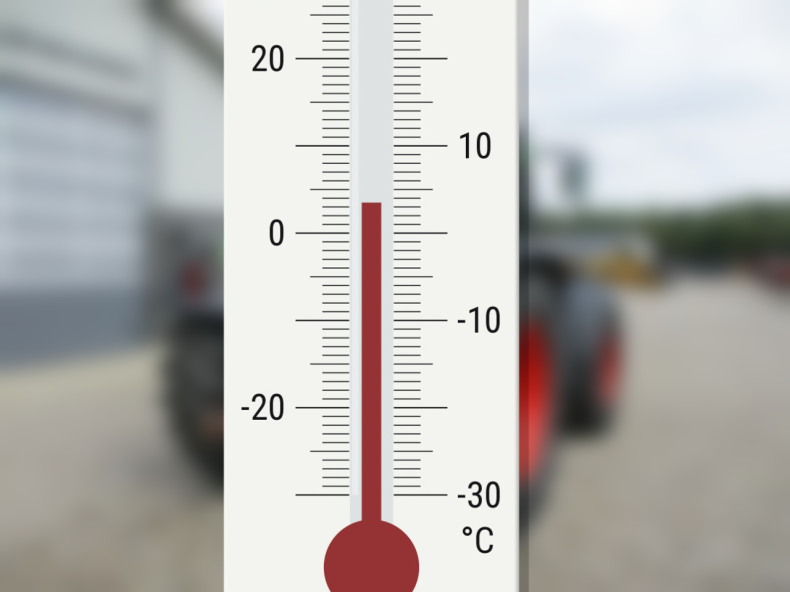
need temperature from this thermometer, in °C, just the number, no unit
3.5
